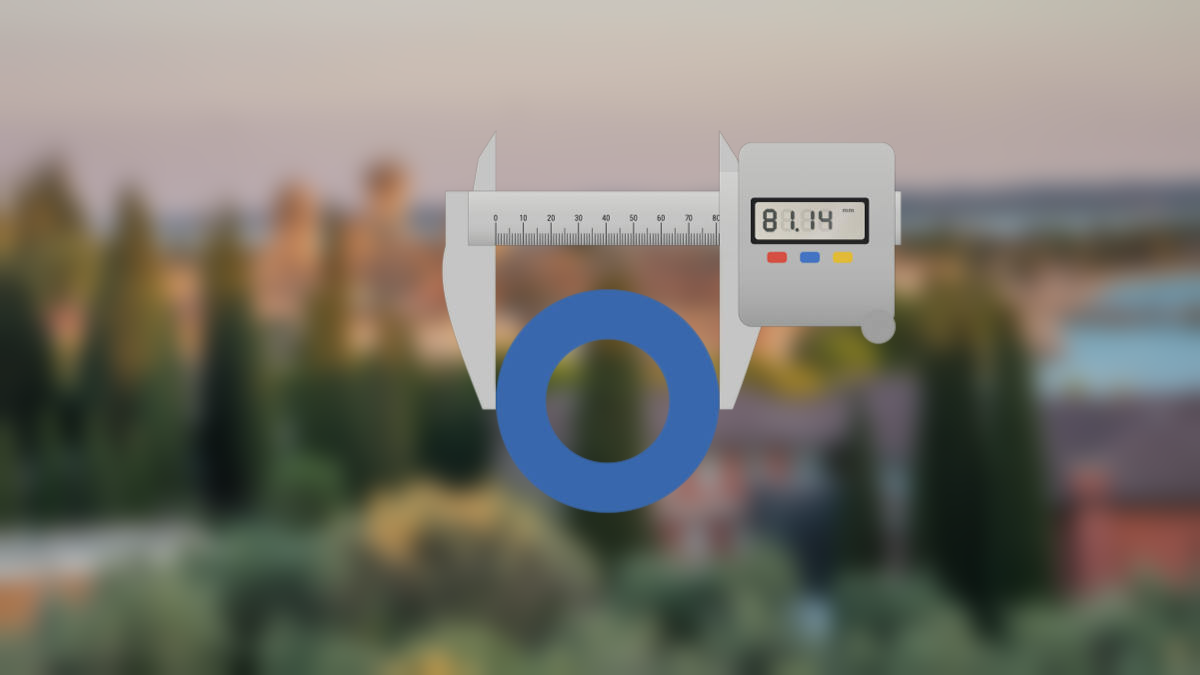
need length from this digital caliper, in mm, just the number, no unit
81.14
